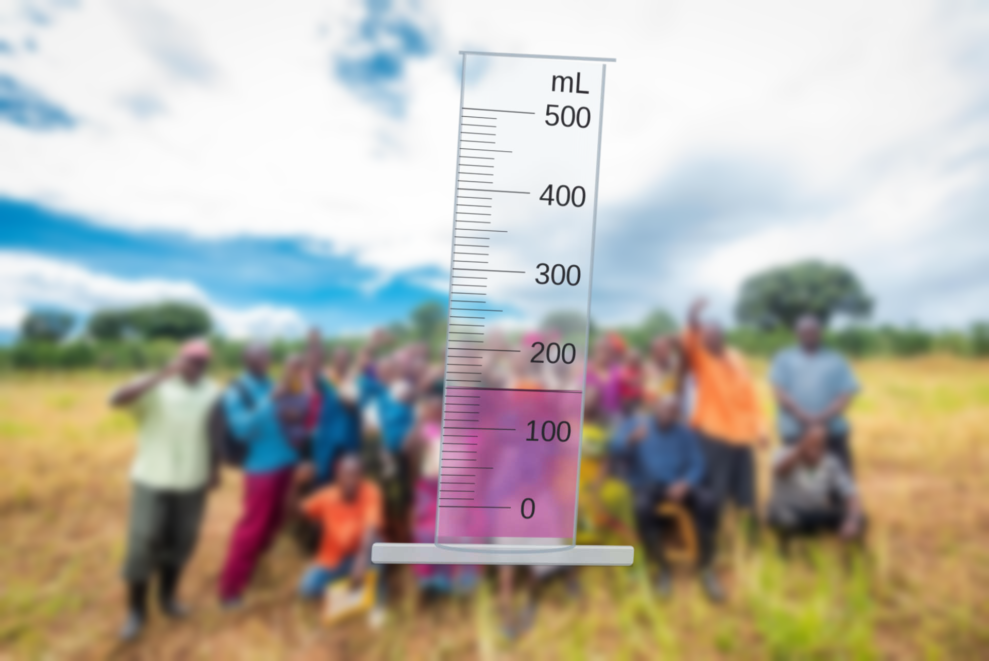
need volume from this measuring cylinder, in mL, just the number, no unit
150
